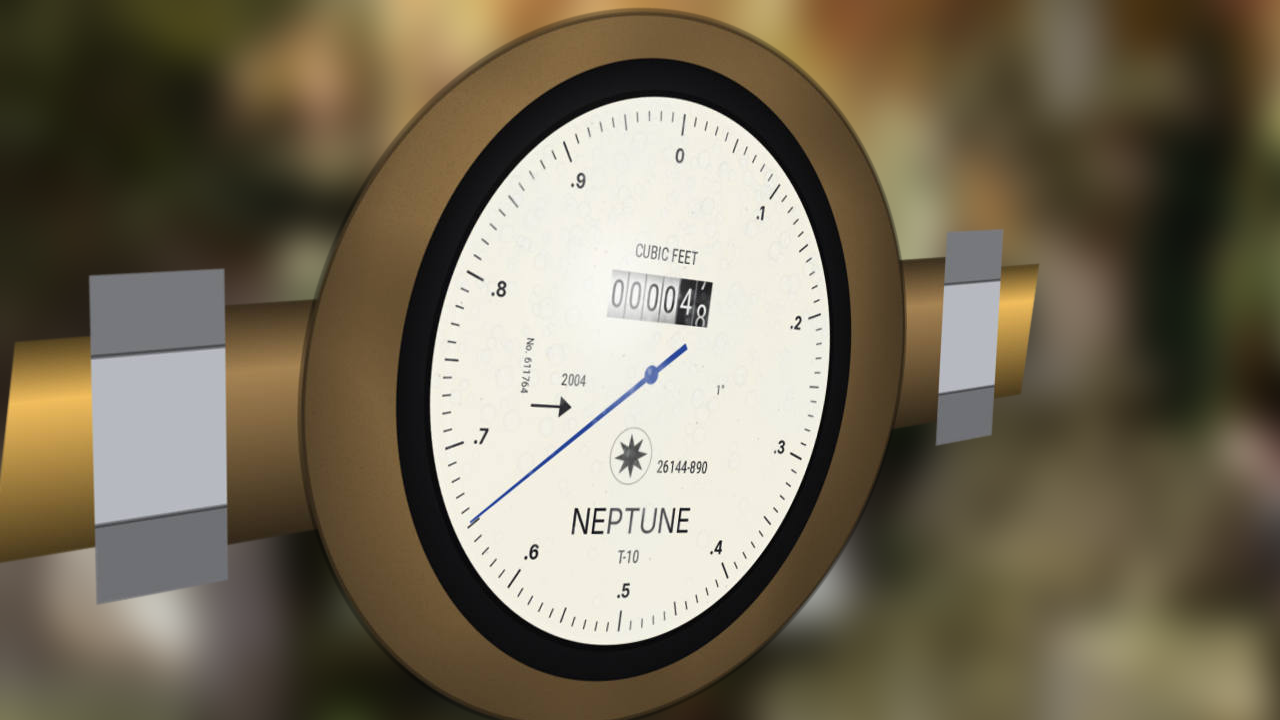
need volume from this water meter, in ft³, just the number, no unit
47.65
